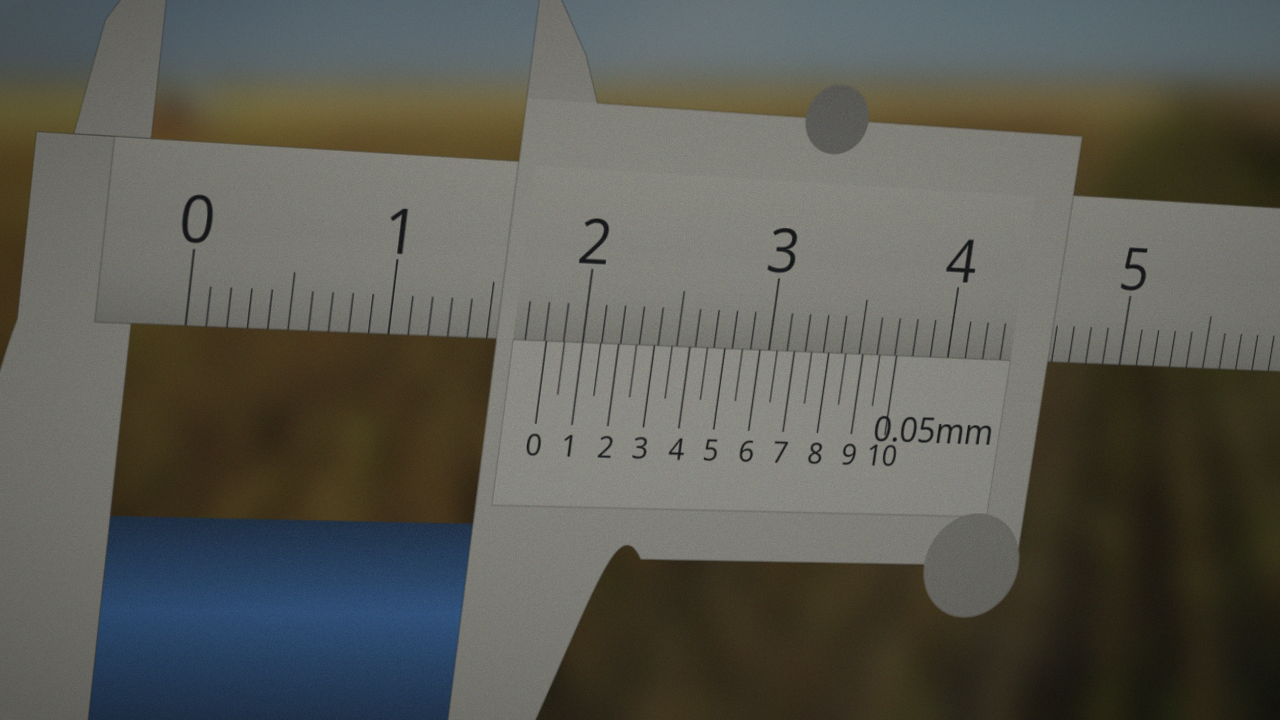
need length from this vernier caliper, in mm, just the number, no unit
18.1
